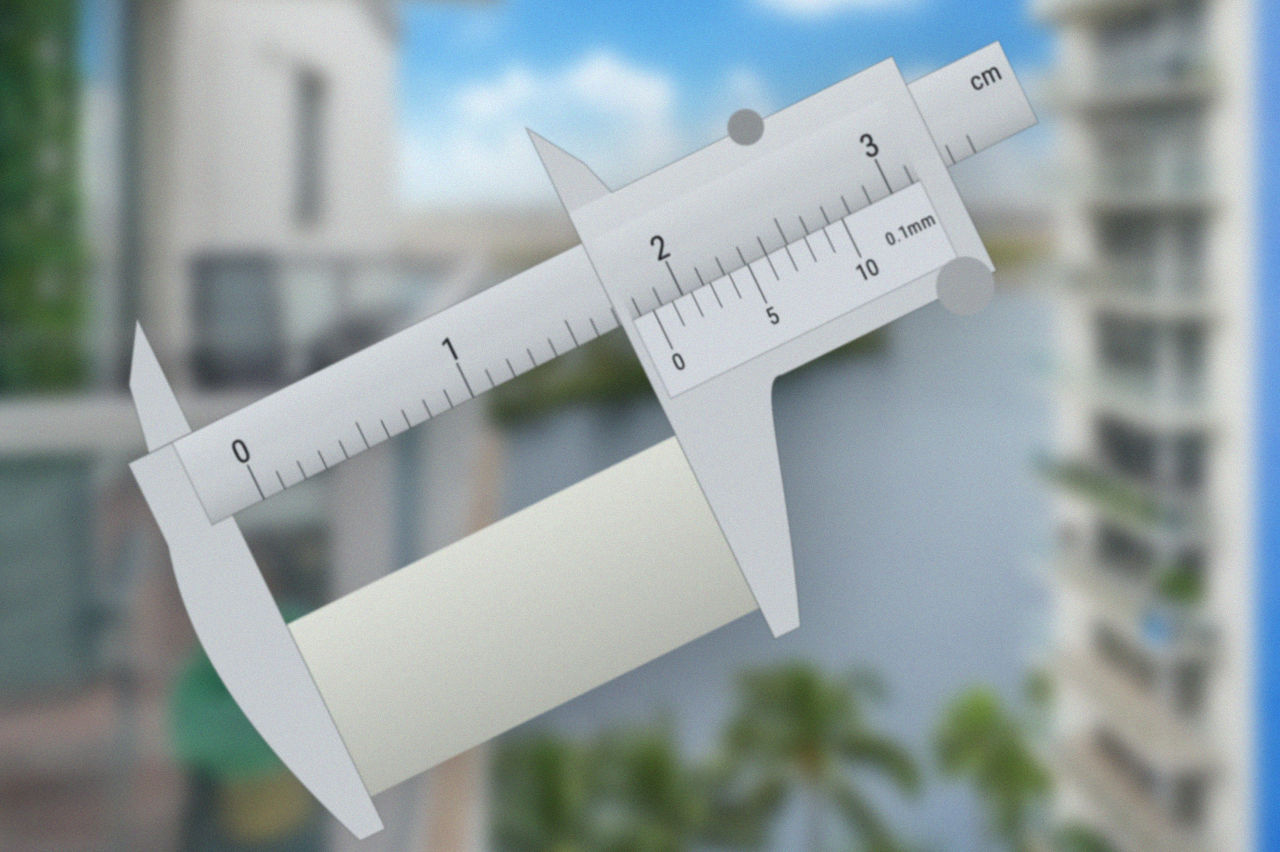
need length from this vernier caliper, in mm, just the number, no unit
18.6
